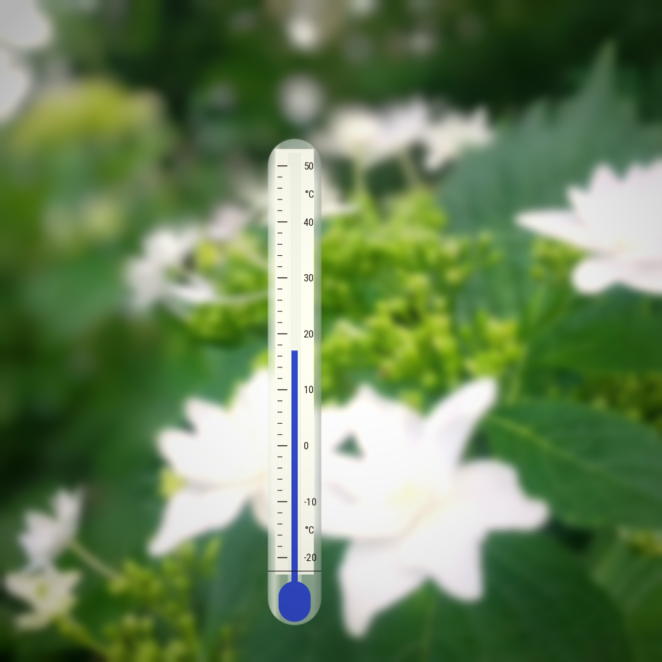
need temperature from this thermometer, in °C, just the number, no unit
17
